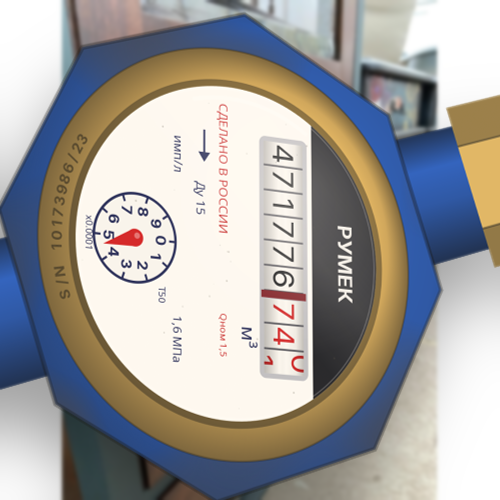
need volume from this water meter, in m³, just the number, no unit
471776.7404
